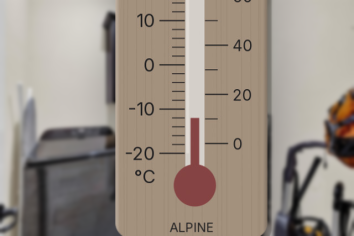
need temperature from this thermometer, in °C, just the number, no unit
-12
